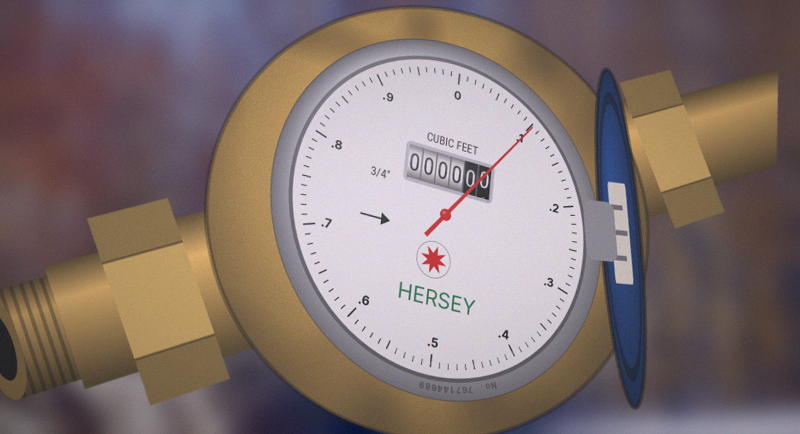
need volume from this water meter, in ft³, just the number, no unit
0.10
